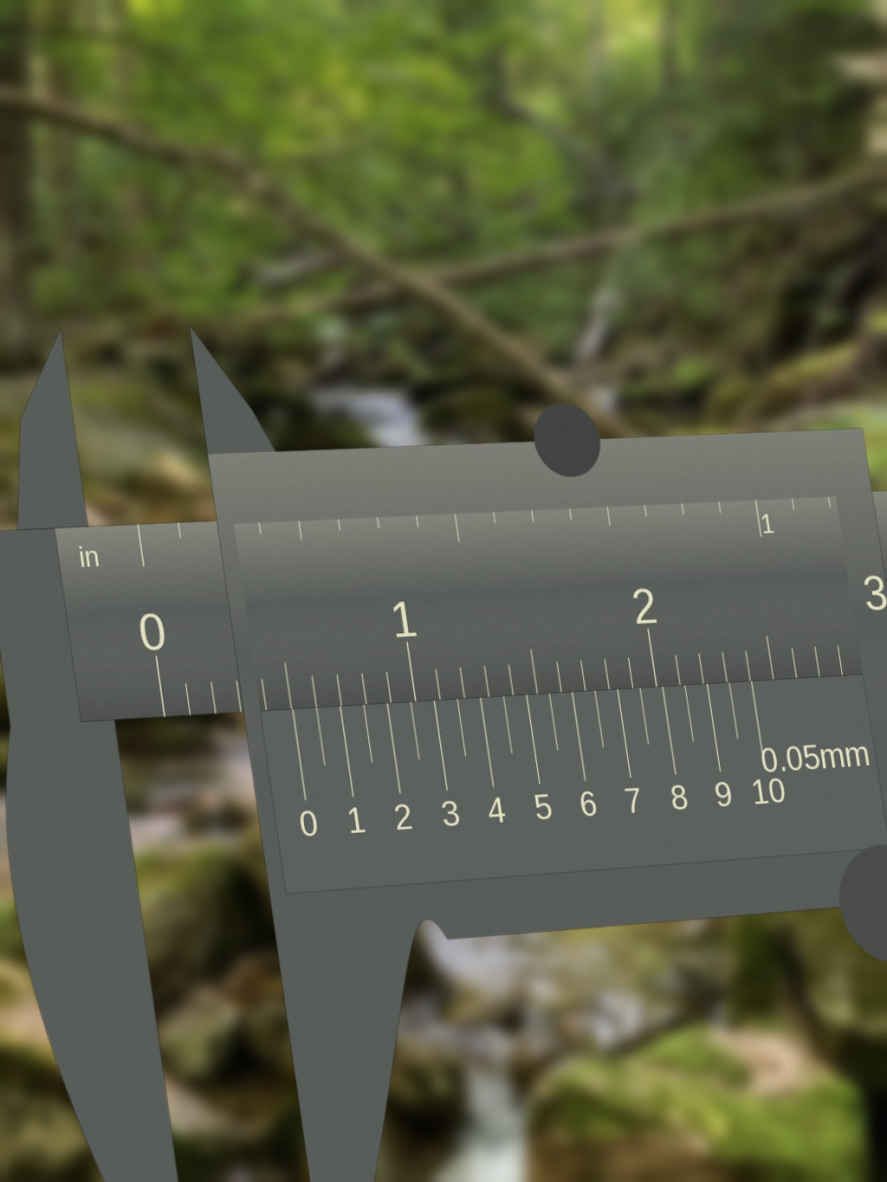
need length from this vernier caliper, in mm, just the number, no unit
5.05
